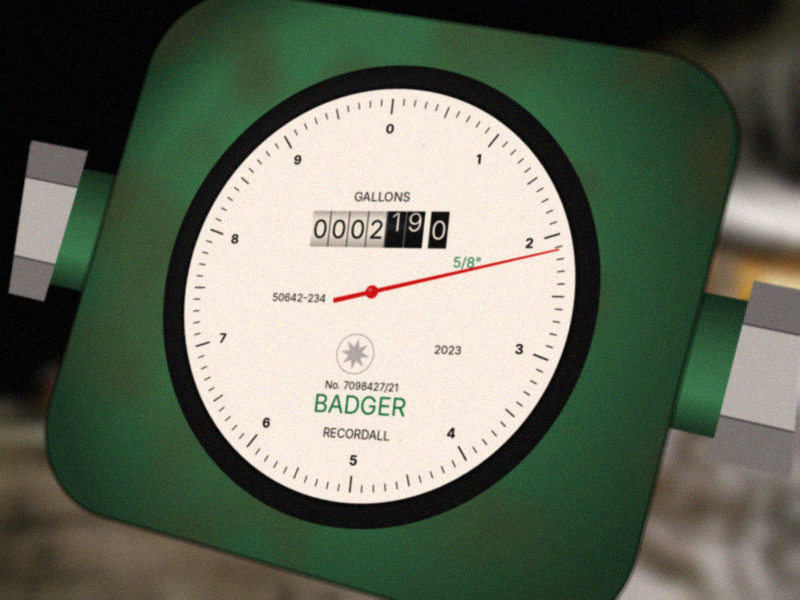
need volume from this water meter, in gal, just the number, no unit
2192.1
